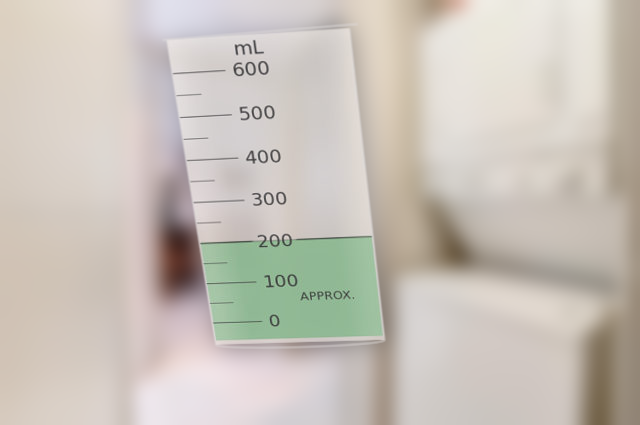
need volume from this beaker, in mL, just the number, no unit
200
